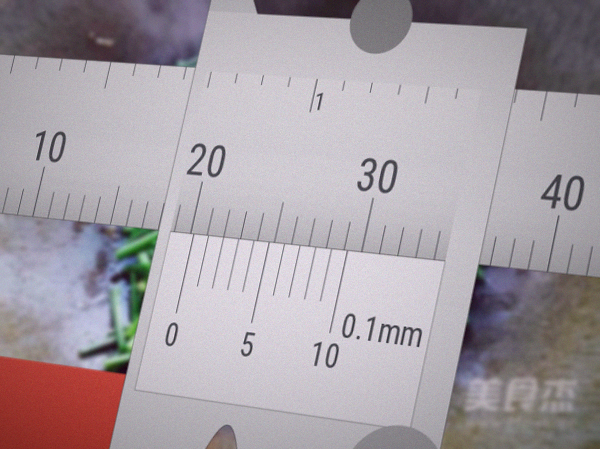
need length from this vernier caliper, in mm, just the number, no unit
20.2
